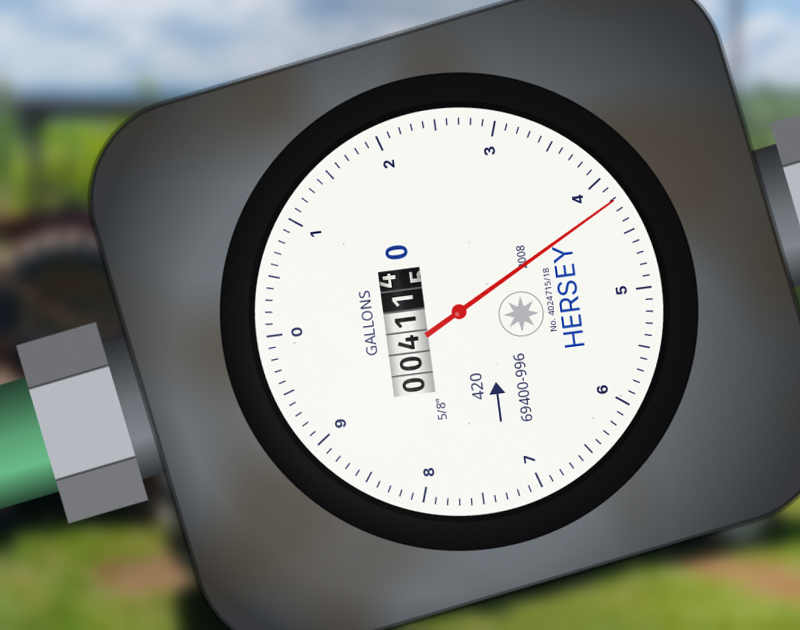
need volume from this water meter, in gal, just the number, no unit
41144.2
